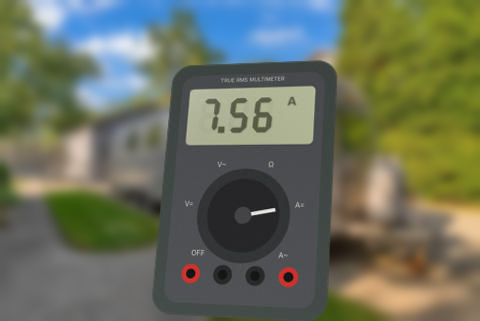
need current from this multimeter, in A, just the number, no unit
7.56
